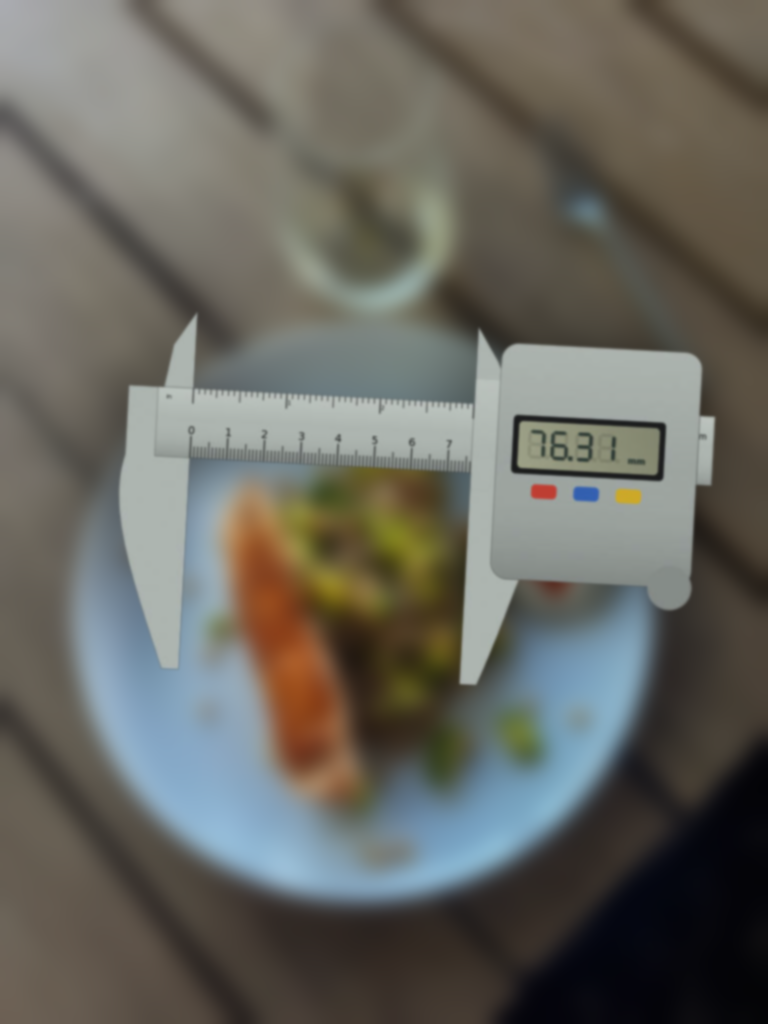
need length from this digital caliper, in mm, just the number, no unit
76.31
